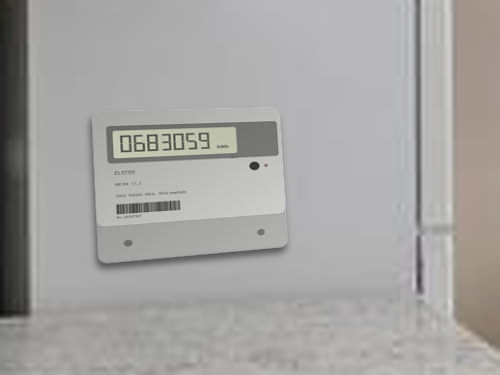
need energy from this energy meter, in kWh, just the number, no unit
683059
